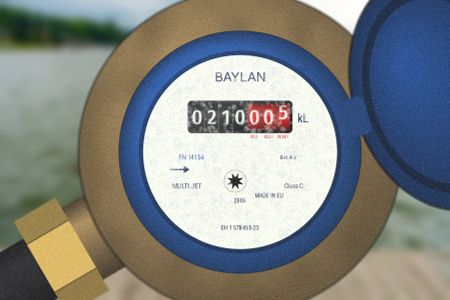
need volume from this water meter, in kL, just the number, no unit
210.005
